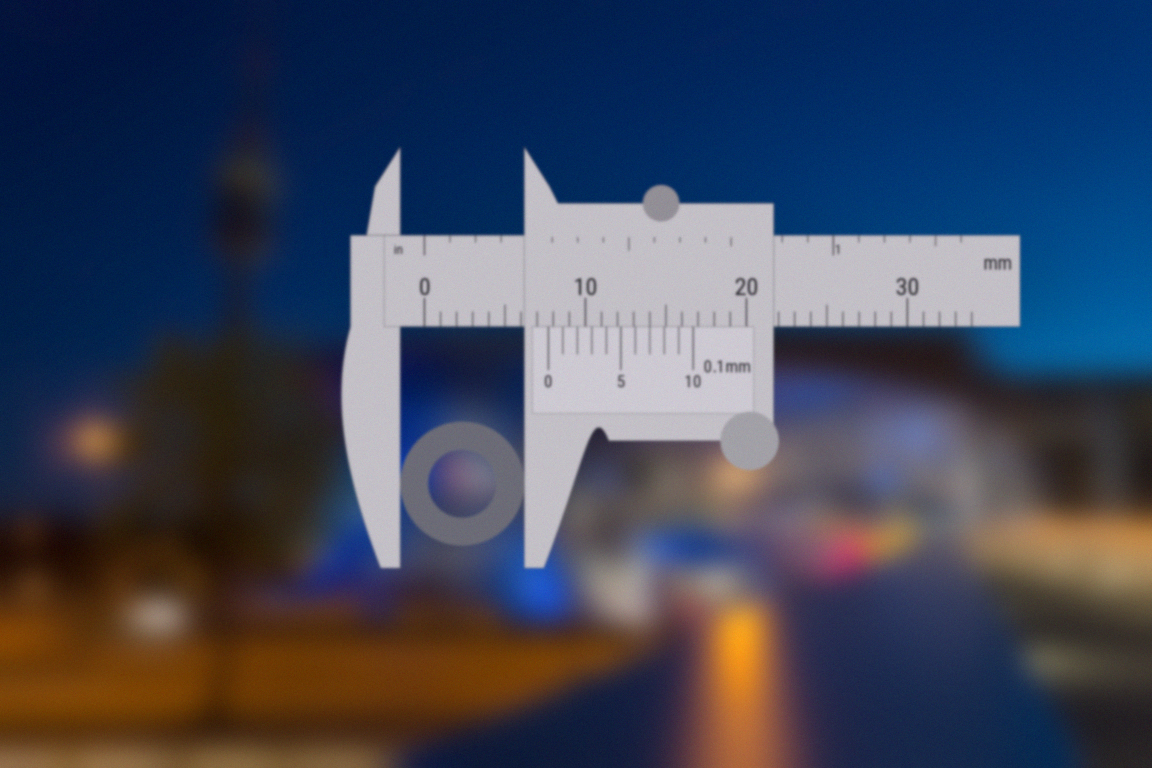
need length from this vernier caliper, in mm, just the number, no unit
7.7
